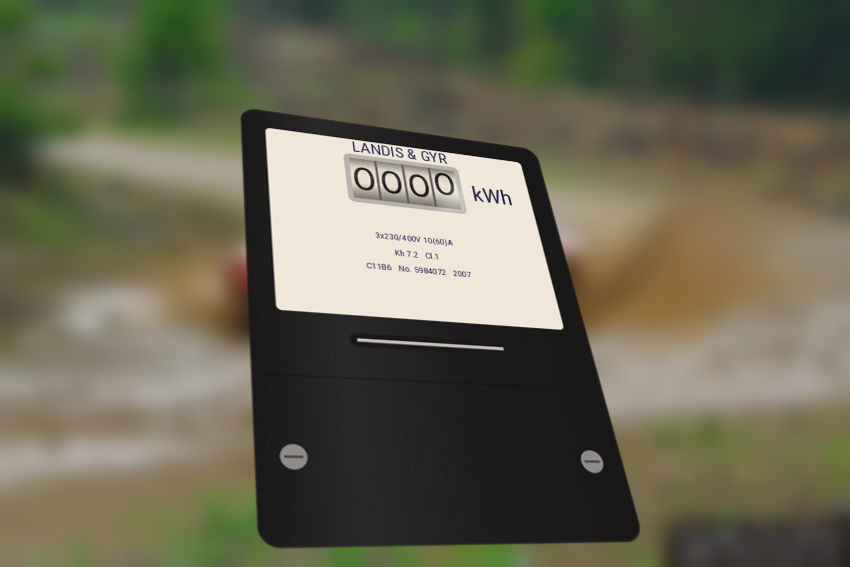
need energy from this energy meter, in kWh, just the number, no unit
0
